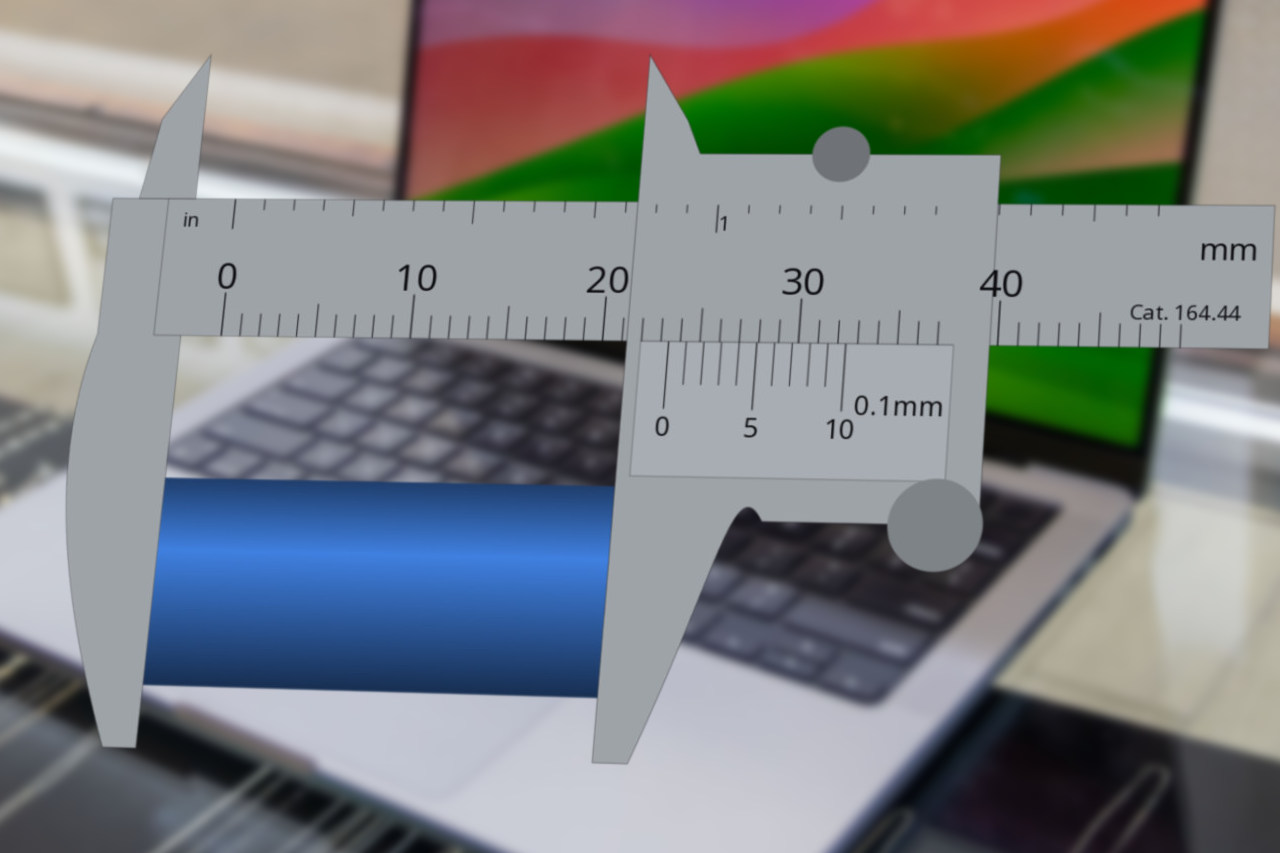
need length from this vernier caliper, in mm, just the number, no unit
23.4
